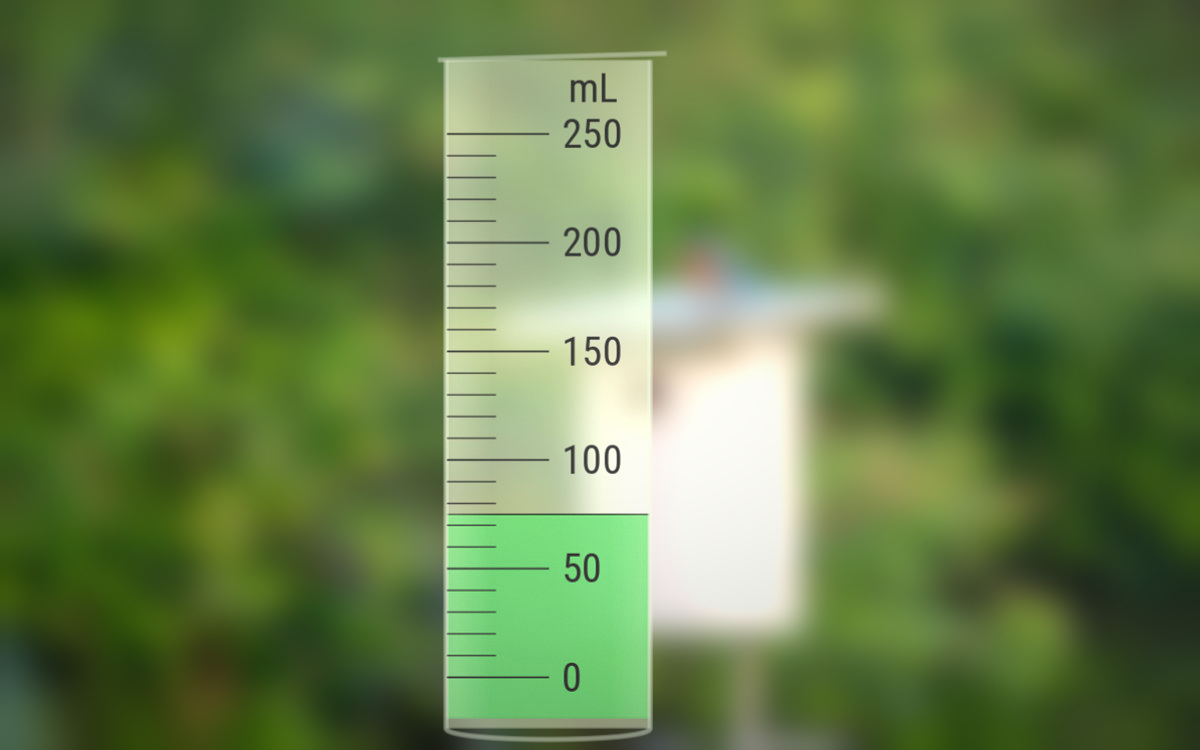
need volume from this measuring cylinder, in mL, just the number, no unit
75
